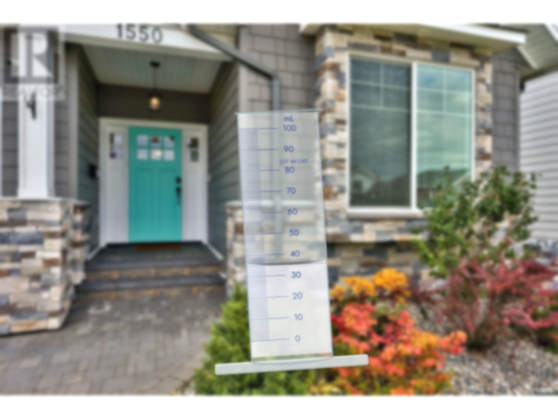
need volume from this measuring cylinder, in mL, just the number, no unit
35
